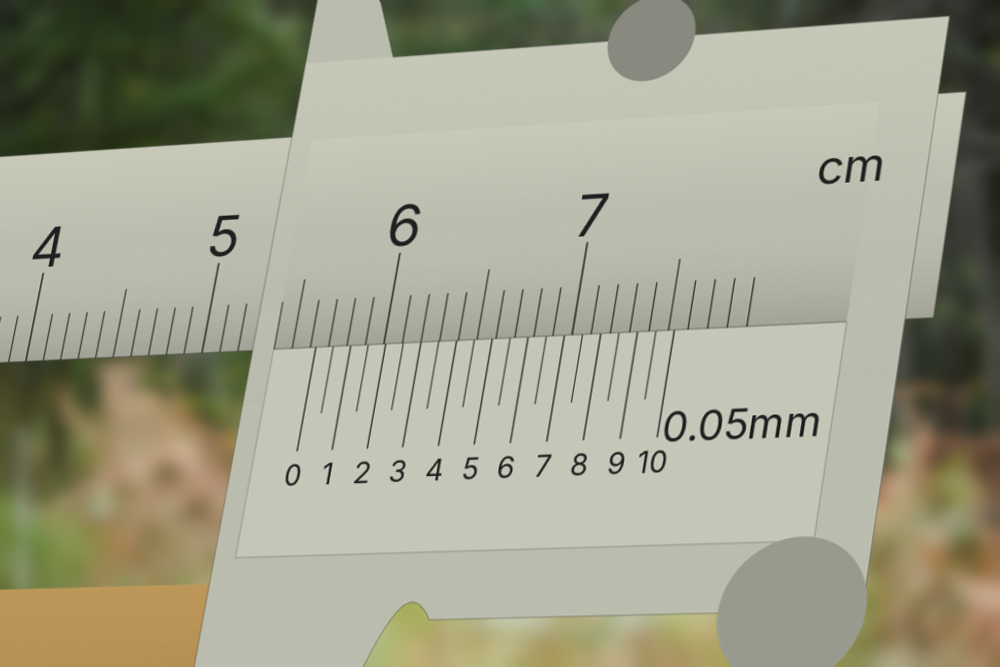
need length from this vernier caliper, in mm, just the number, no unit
56.3
